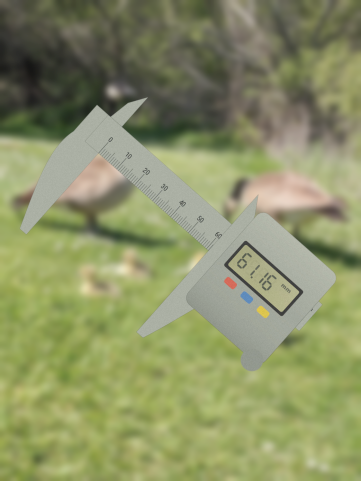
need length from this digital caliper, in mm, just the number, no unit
61.16
